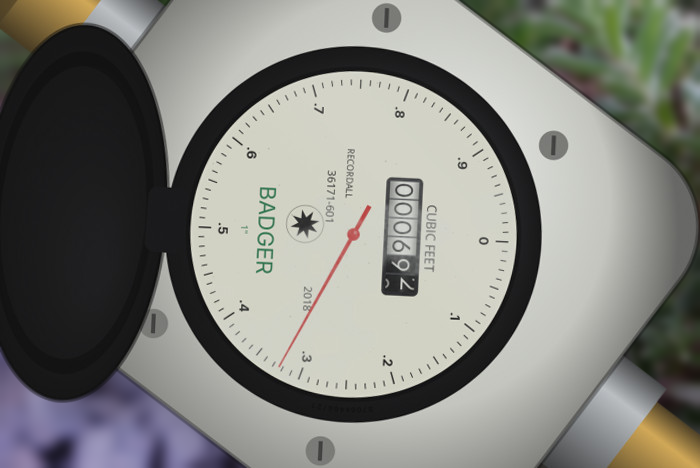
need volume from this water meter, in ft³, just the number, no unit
692.32
